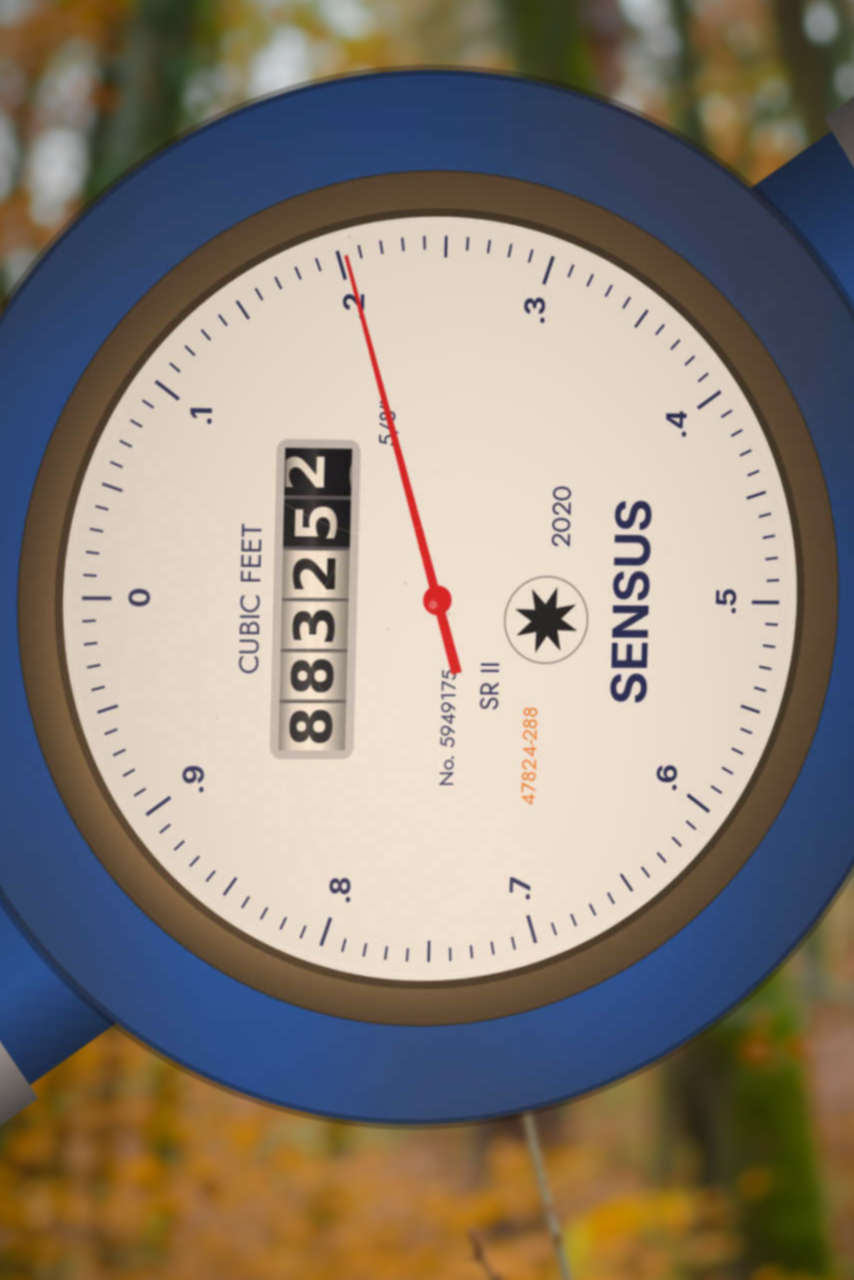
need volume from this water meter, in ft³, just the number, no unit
883252.20
